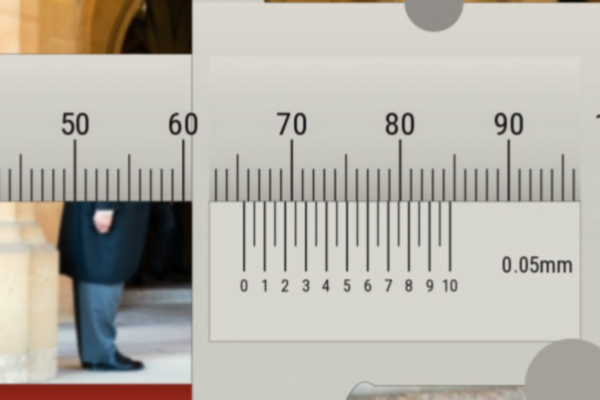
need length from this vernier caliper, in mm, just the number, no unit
65.6
